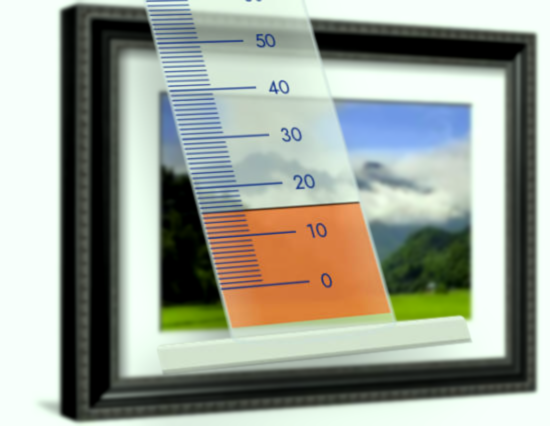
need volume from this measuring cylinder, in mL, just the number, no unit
15
